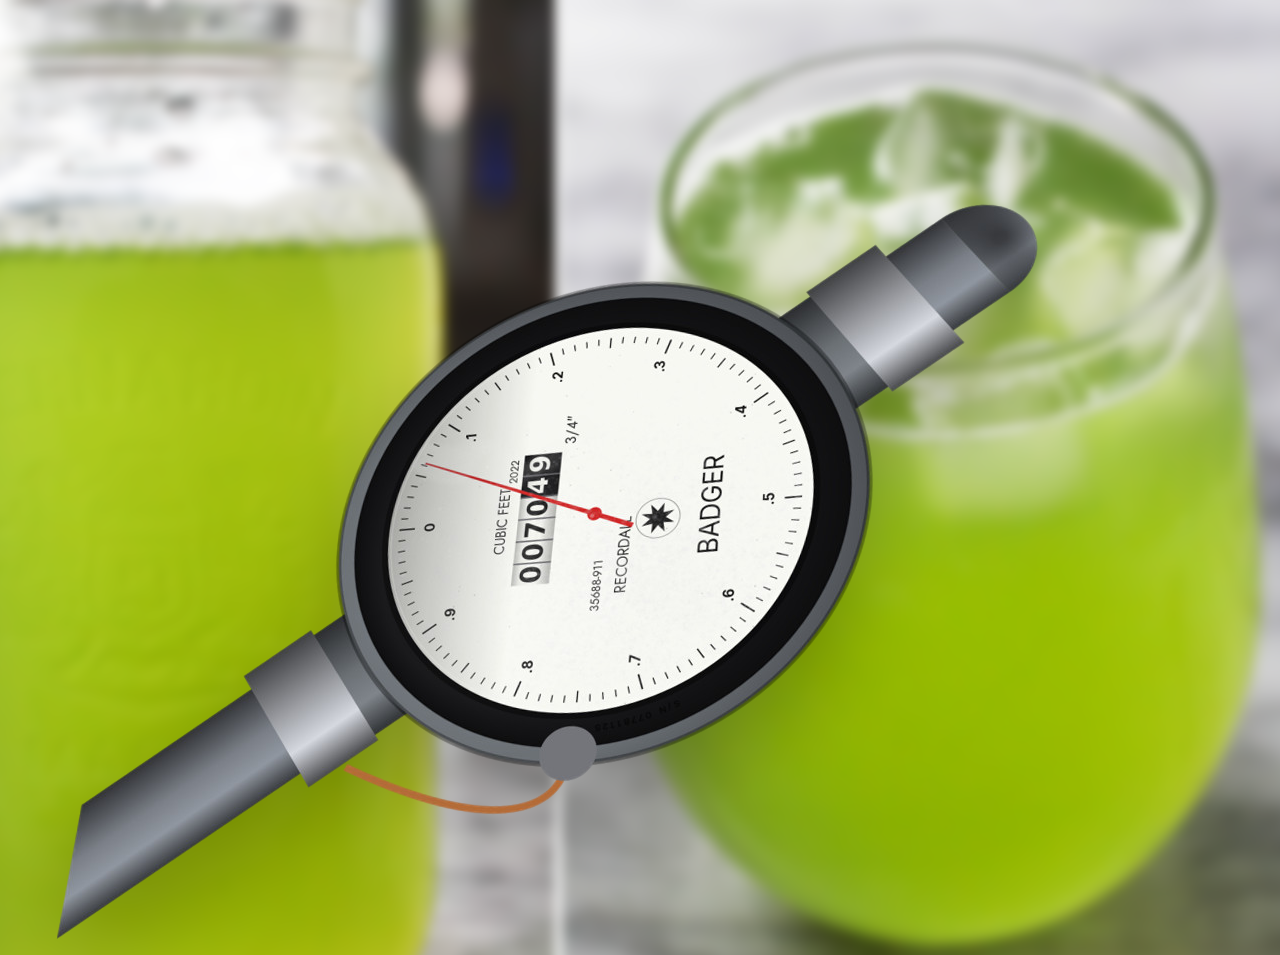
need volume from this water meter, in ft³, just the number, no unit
7049.06
